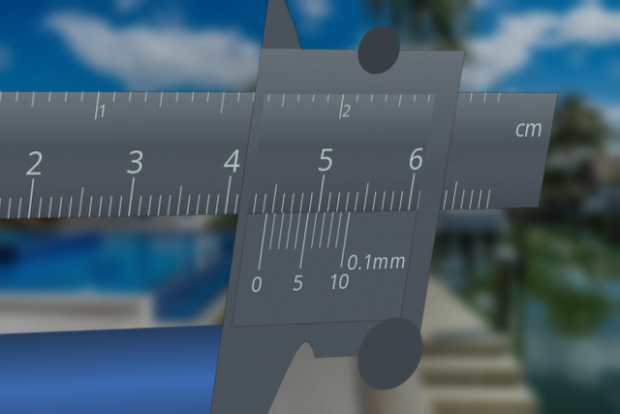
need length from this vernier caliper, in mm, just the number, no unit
44.4
